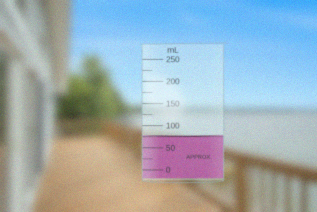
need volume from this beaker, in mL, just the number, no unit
75
